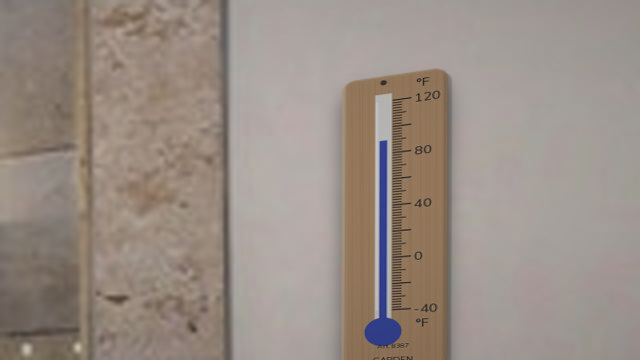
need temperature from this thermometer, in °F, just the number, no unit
90
